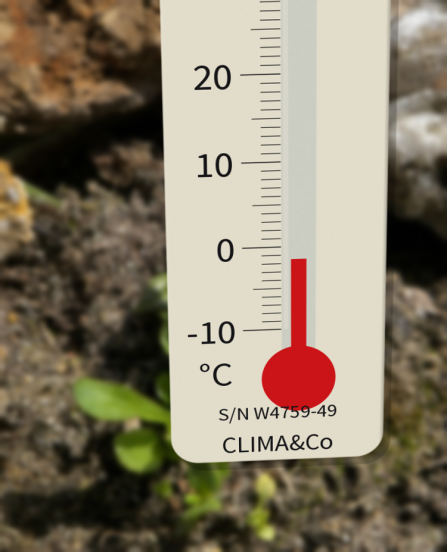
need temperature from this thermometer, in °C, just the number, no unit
-1.5
